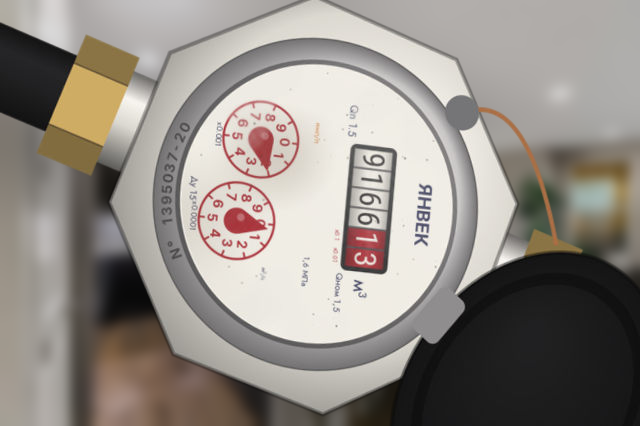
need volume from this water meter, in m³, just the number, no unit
9166.1320
